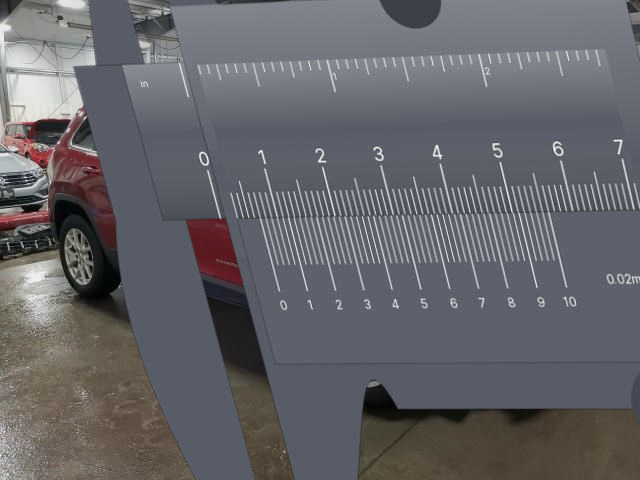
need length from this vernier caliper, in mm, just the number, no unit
7.0
